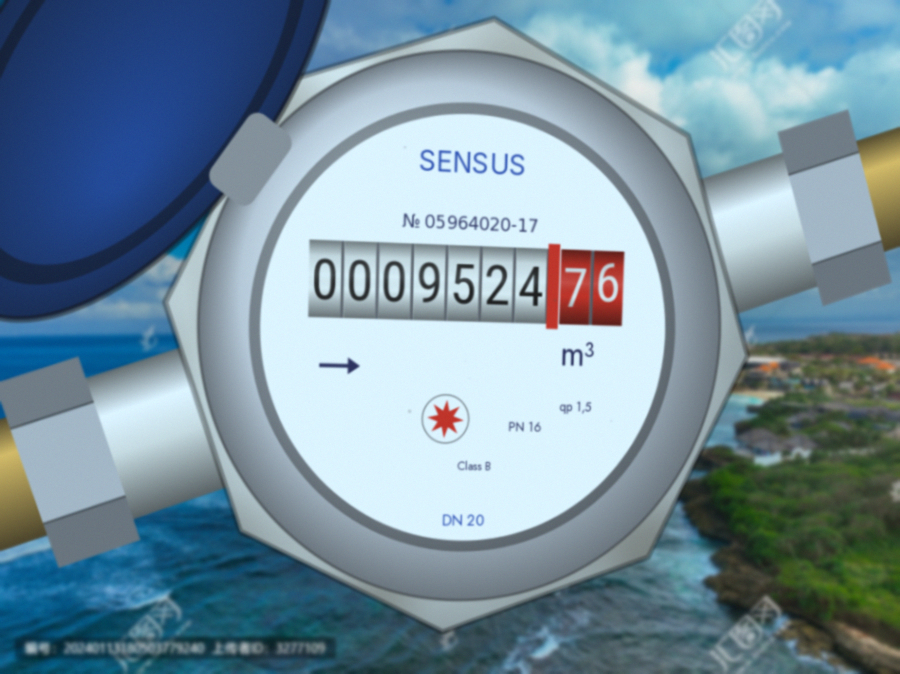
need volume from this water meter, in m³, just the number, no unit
9524.76
